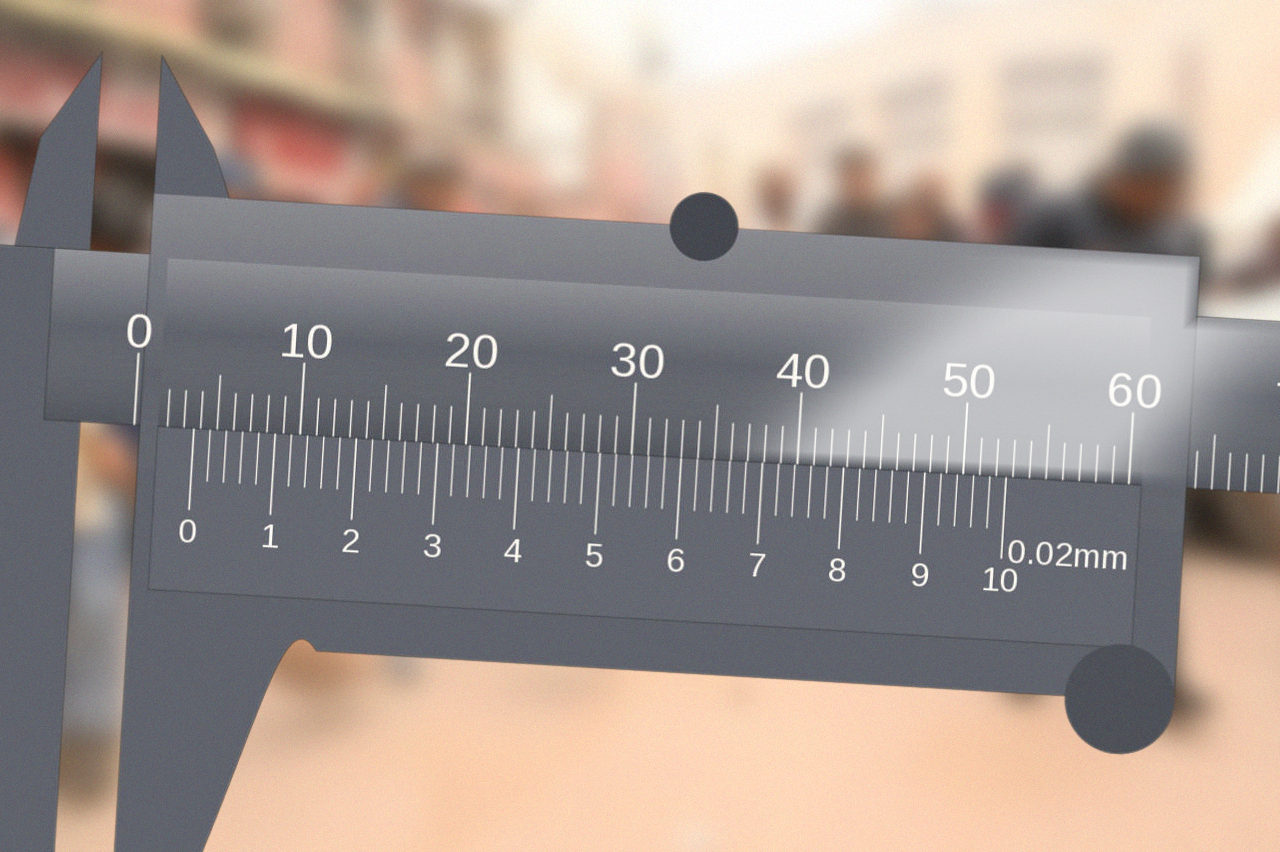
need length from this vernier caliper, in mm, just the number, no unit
3.6
